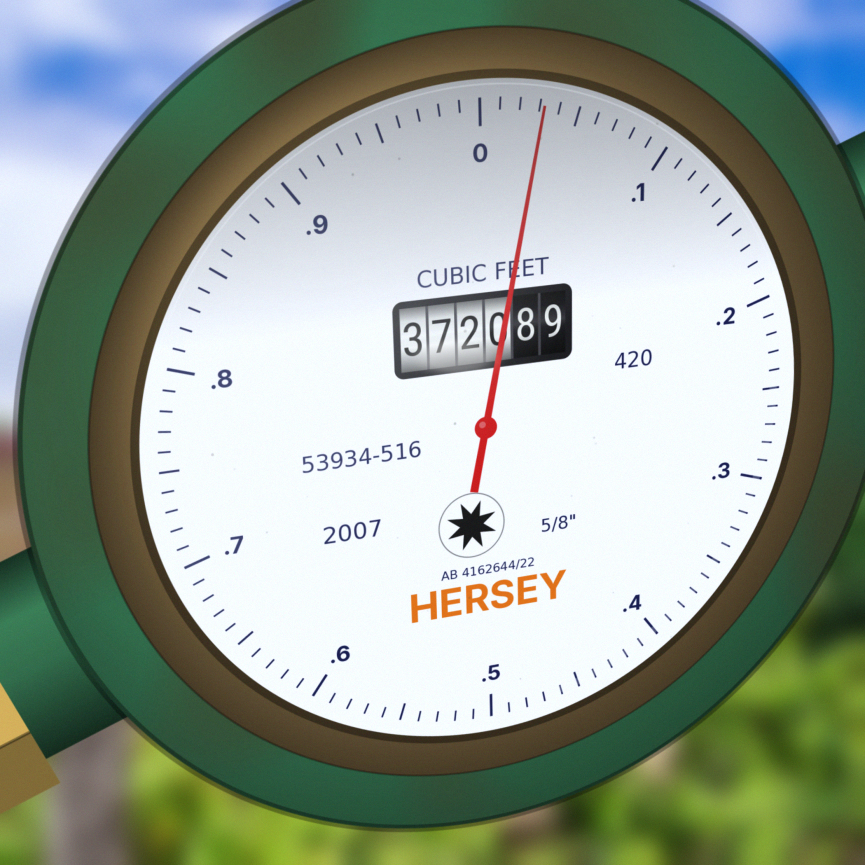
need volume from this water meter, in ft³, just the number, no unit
372089.03
